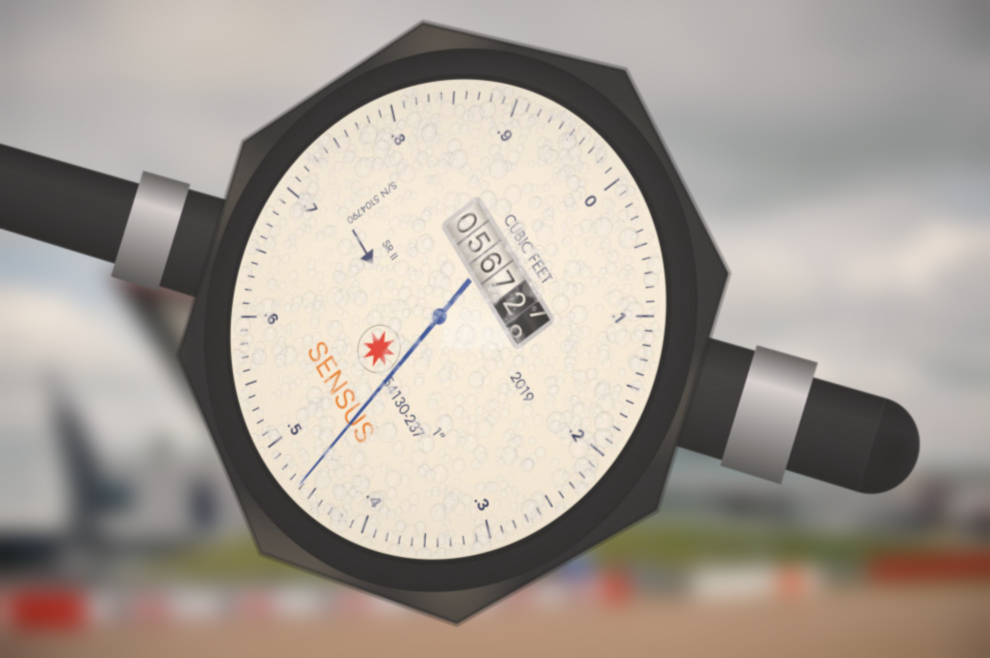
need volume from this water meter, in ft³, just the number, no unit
56727.46
